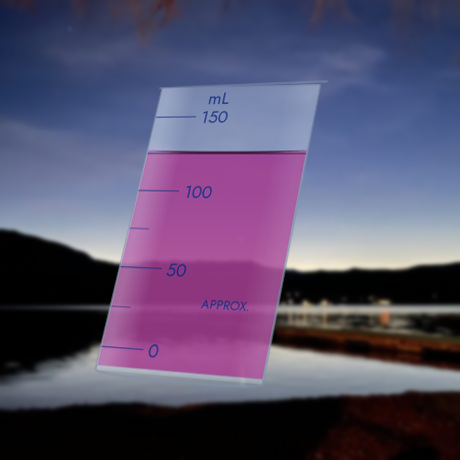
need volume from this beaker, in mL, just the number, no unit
125
